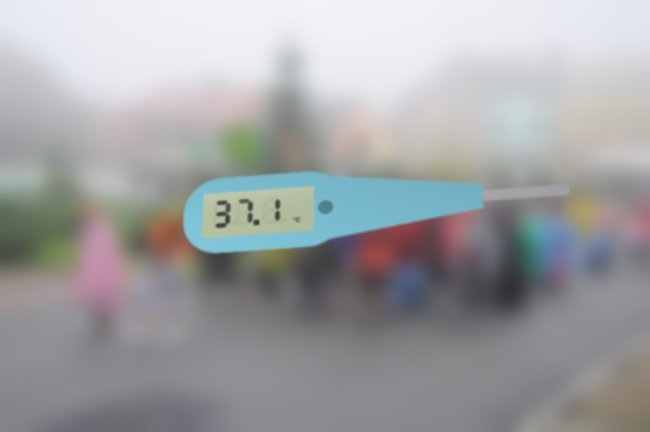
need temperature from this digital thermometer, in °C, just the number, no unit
37.1
